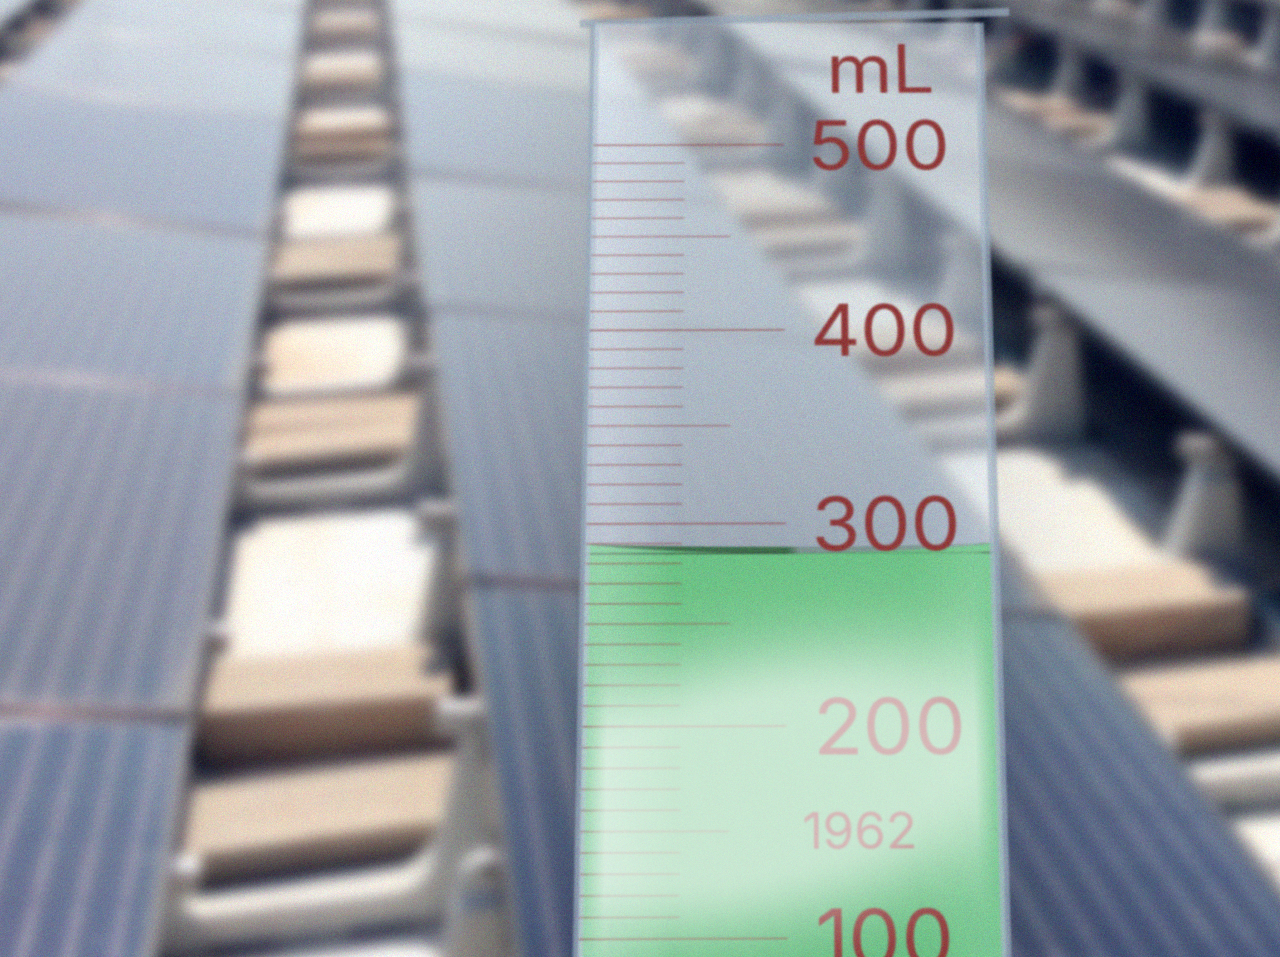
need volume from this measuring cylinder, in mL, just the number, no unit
285
